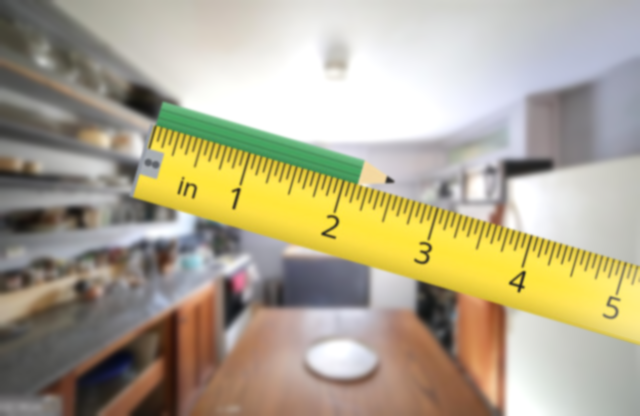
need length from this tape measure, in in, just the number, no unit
2.5
